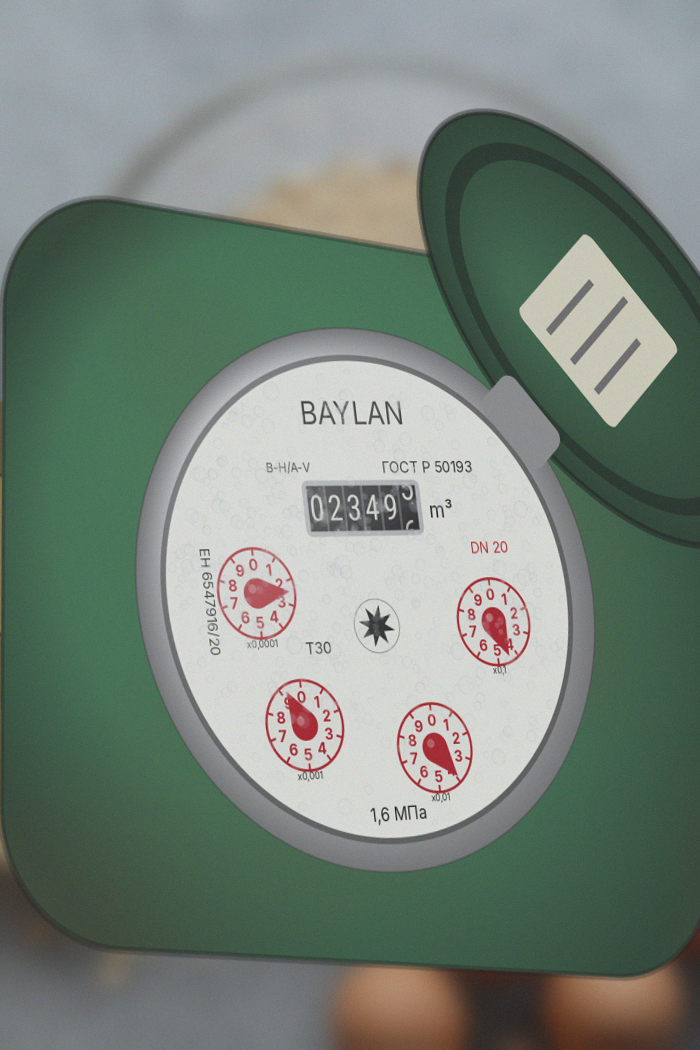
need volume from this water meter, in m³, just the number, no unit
23495.4392
